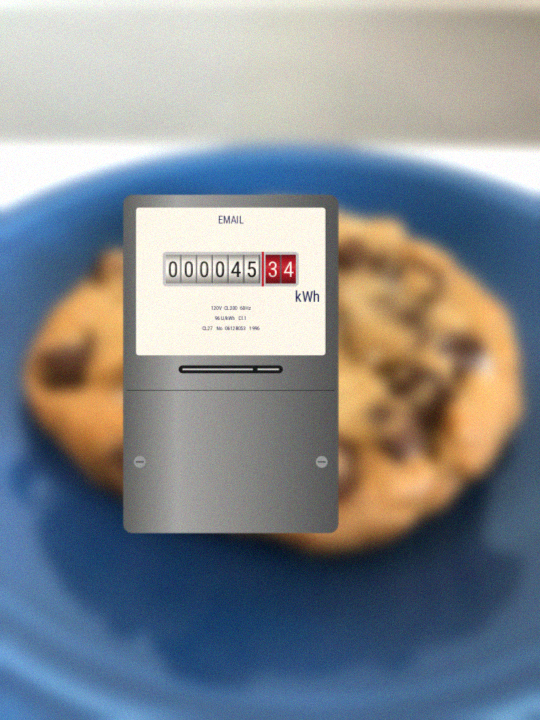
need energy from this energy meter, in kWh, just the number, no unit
45.34
